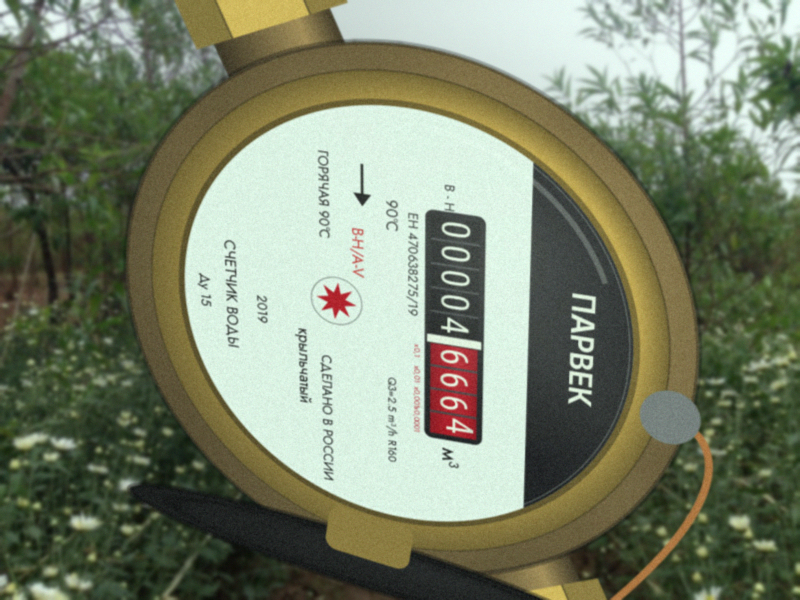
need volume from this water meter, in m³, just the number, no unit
4.6664
